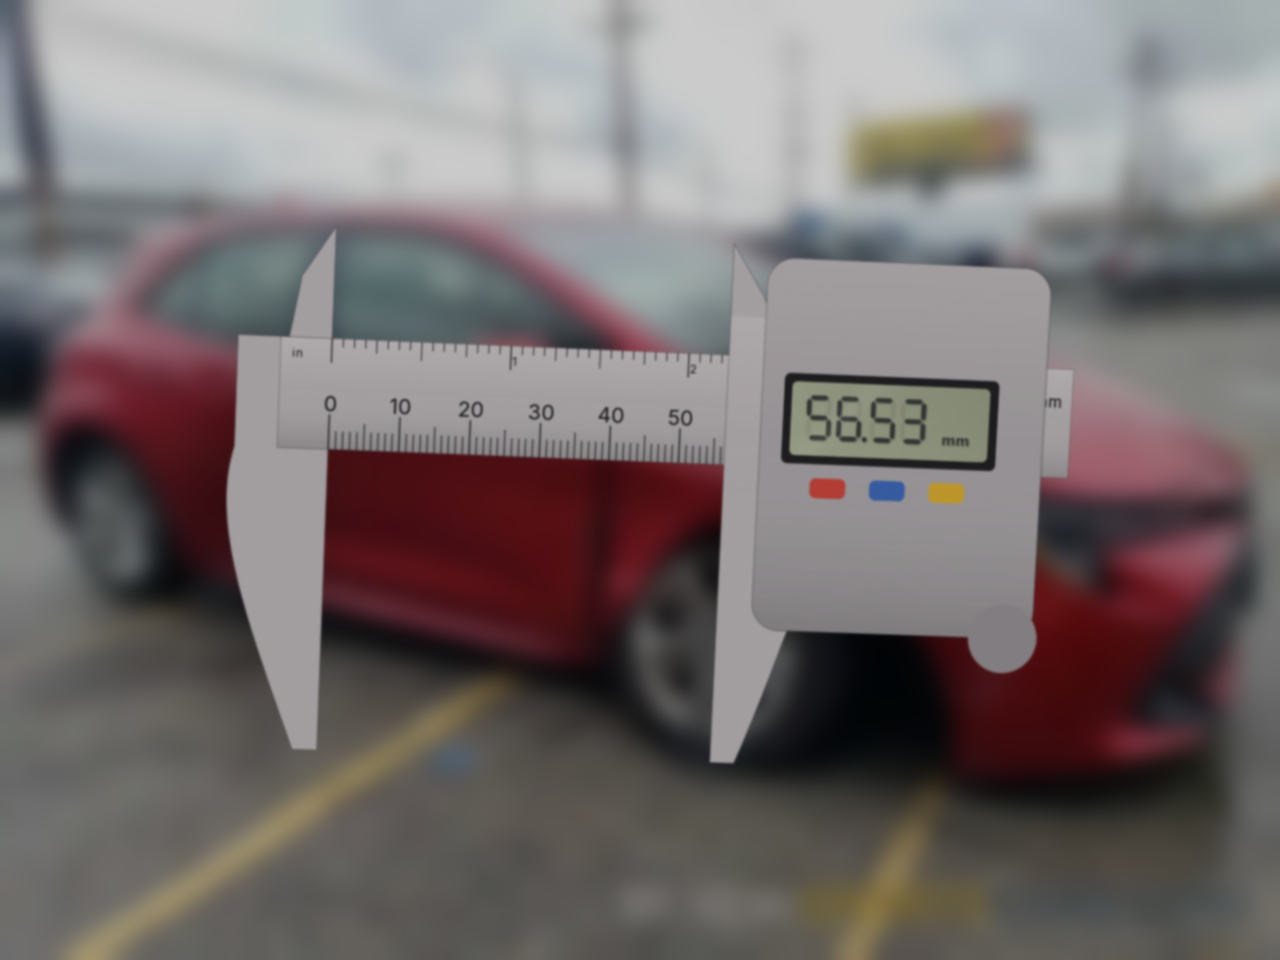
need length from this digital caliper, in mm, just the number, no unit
56.53
